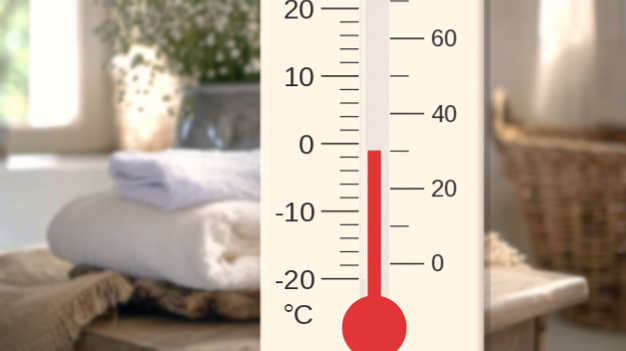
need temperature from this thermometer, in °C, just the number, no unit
-1
